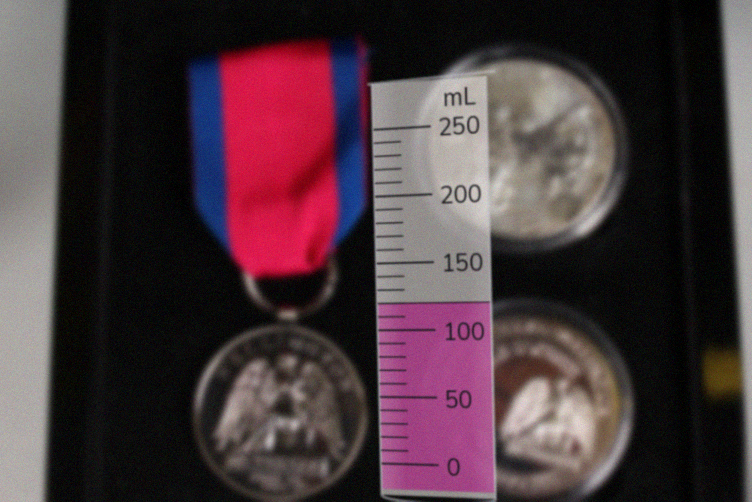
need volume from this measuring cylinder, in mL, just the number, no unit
120
